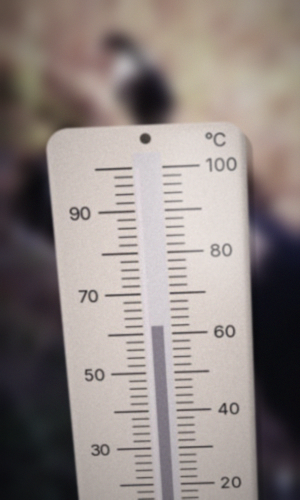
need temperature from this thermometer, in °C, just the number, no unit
62
